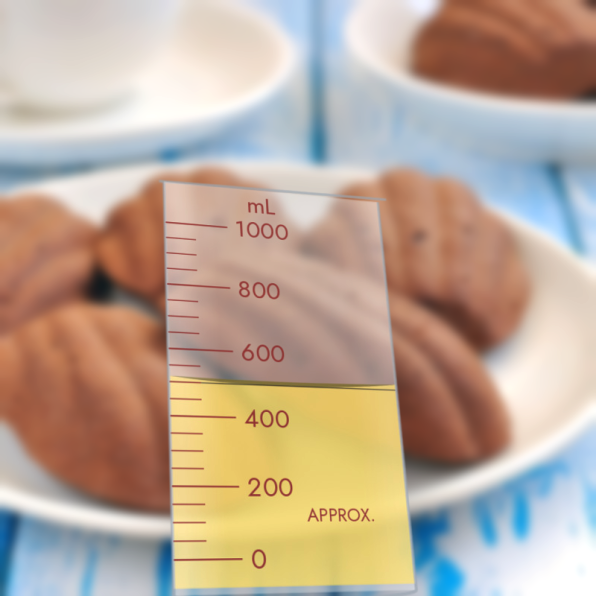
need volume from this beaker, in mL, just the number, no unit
500
